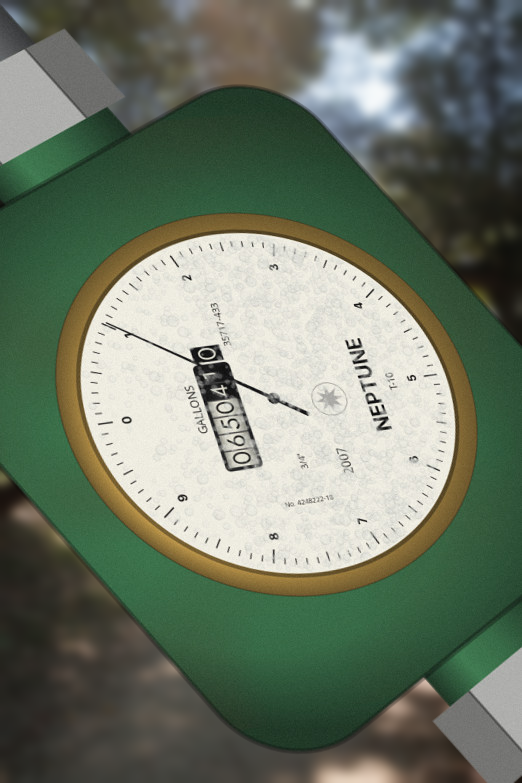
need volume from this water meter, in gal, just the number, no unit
650411.0
